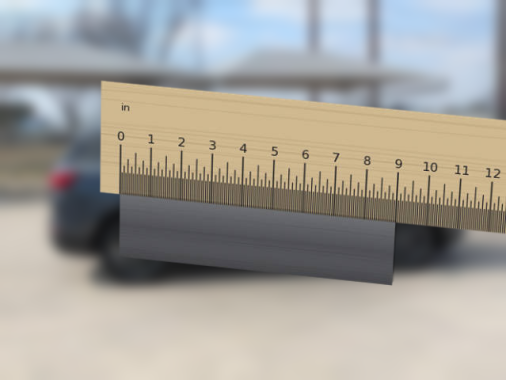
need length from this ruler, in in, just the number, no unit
9
